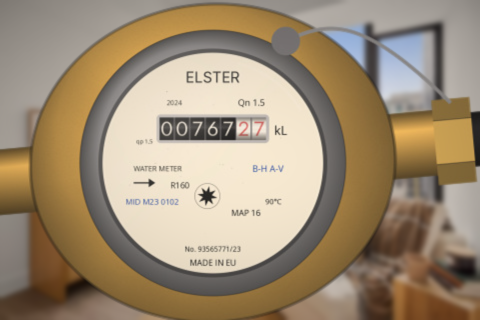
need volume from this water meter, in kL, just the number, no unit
767.27
